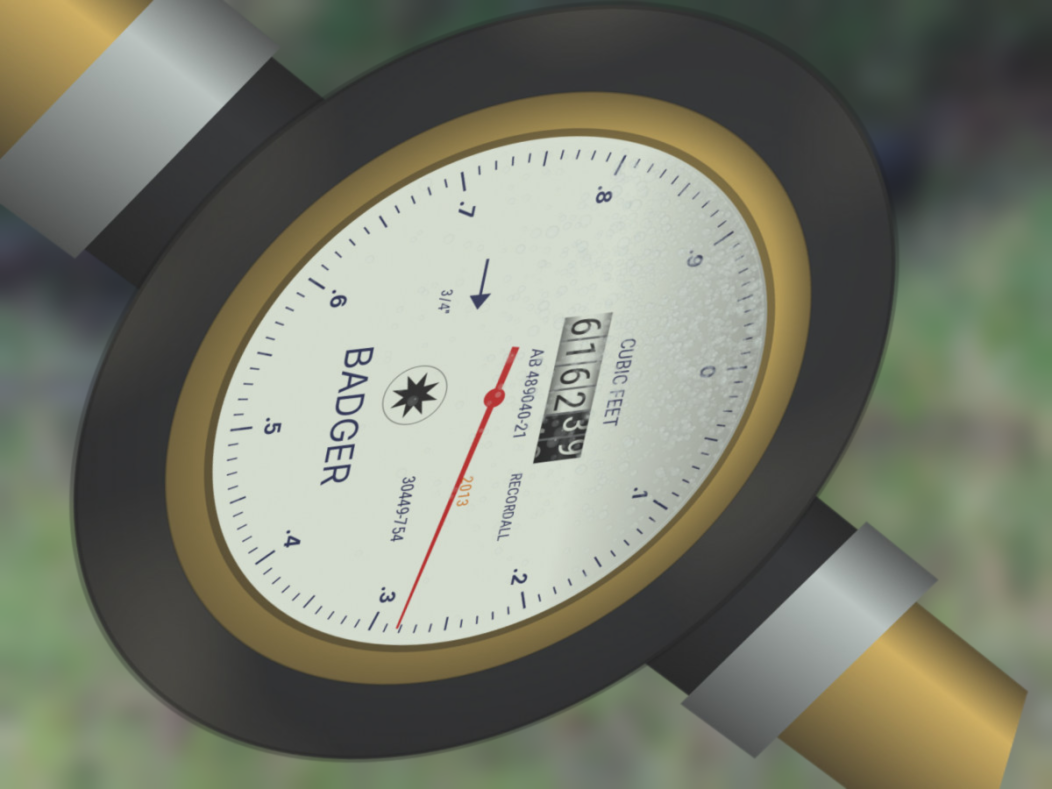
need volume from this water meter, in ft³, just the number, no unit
616239.28
